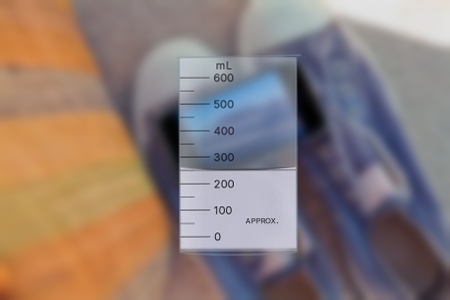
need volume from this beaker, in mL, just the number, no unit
250
